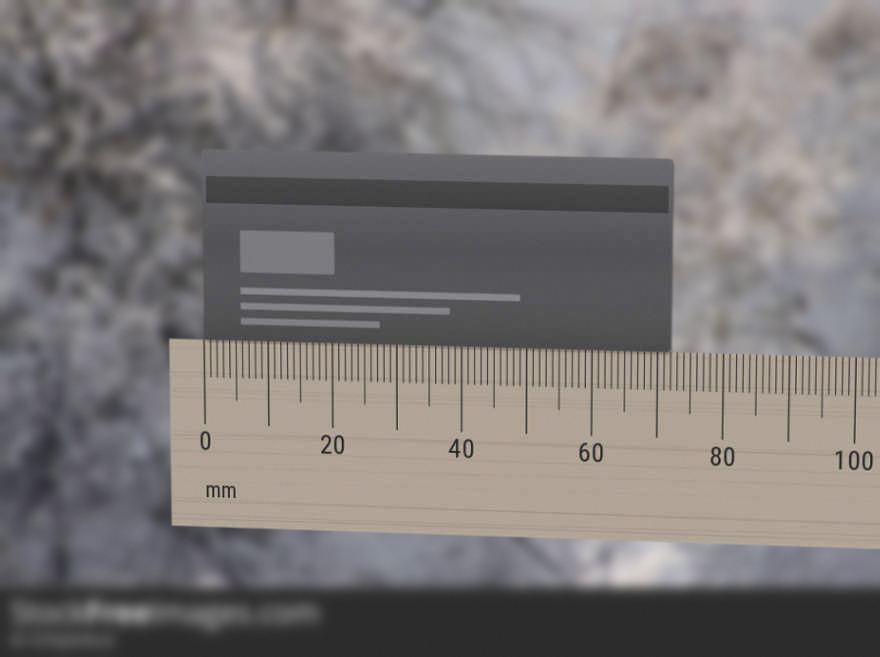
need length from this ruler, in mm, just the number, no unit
72
